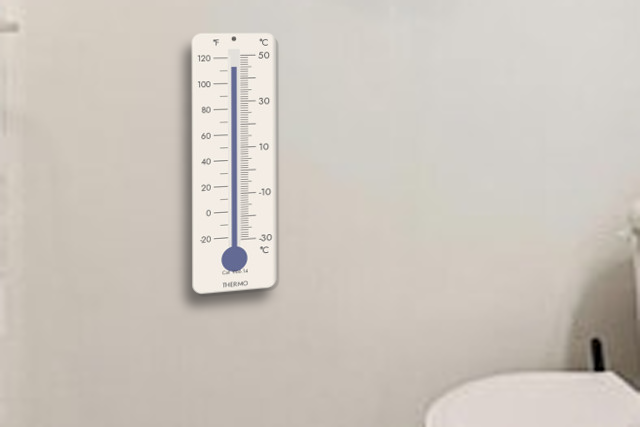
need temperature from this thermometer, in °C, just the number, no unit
45
